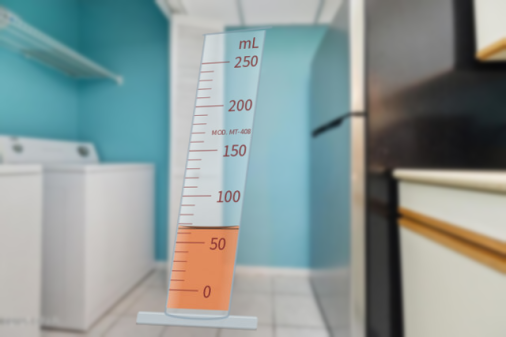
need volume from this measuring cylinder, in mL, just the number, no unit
65
